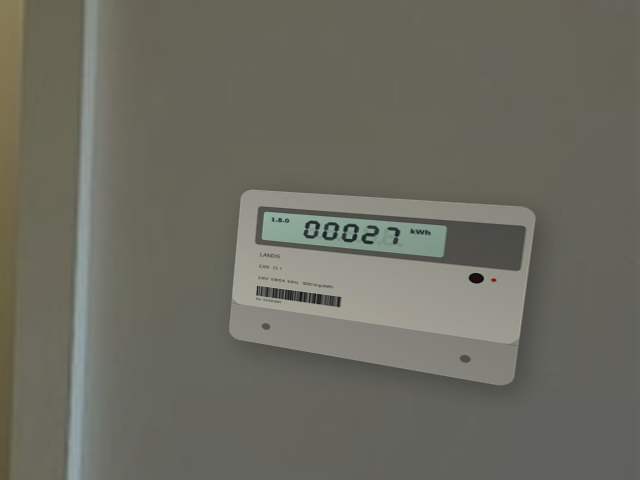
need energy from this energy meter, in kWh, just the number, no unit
27
